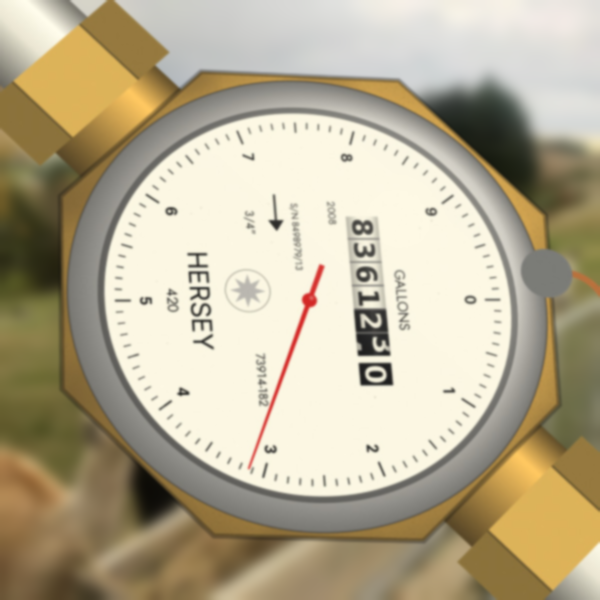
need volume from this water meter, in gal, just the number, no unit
8361233.1
